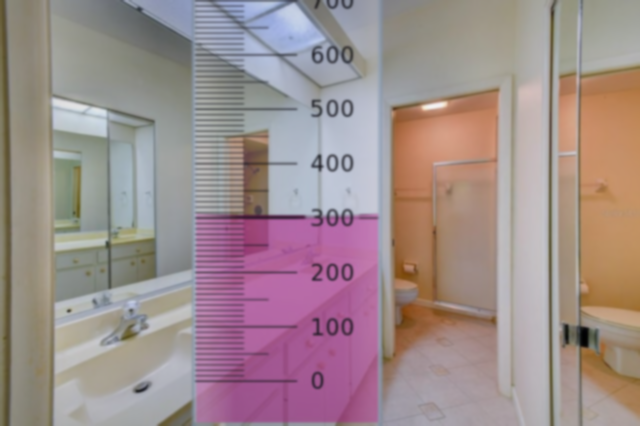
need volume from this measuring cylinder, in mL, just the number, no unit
300
